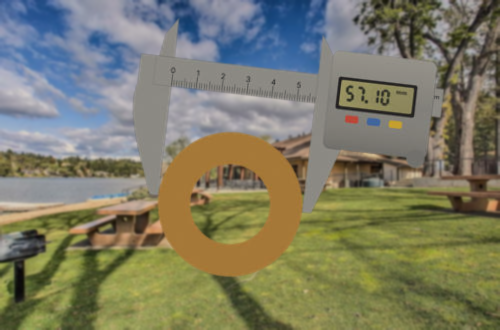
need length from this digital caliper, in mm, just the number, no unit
57.10
